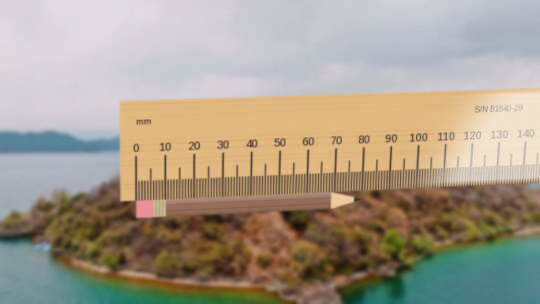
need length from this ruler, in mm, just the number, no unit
80
